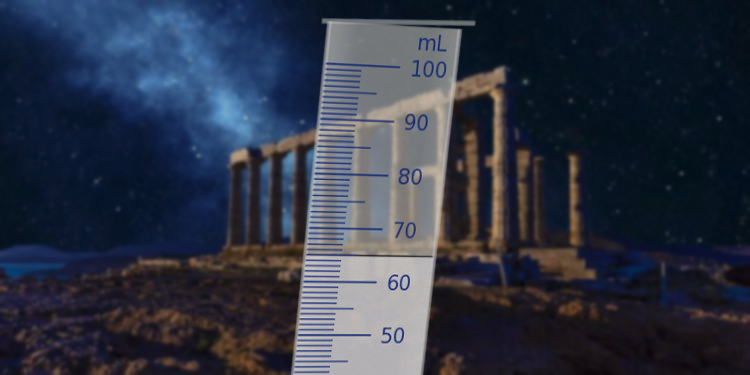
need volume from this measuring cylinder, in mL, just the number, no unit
65
